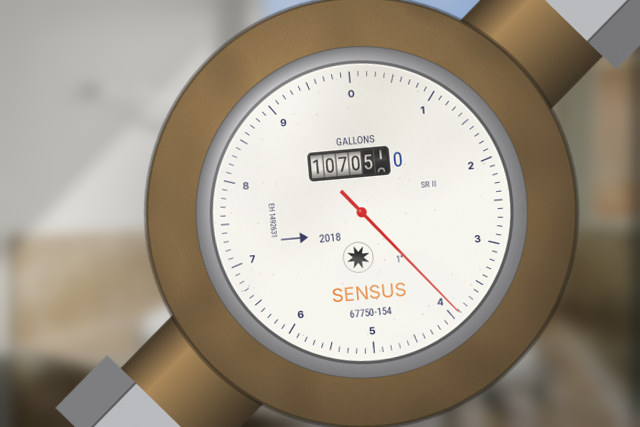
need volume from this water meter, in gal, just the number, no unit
1070513.9
